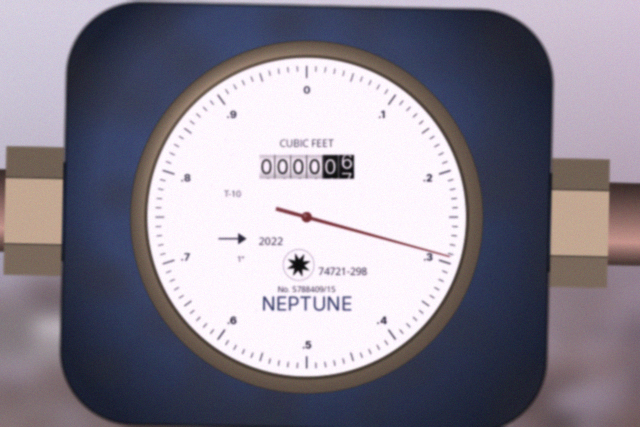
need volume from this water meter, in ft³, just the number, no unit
6.29
